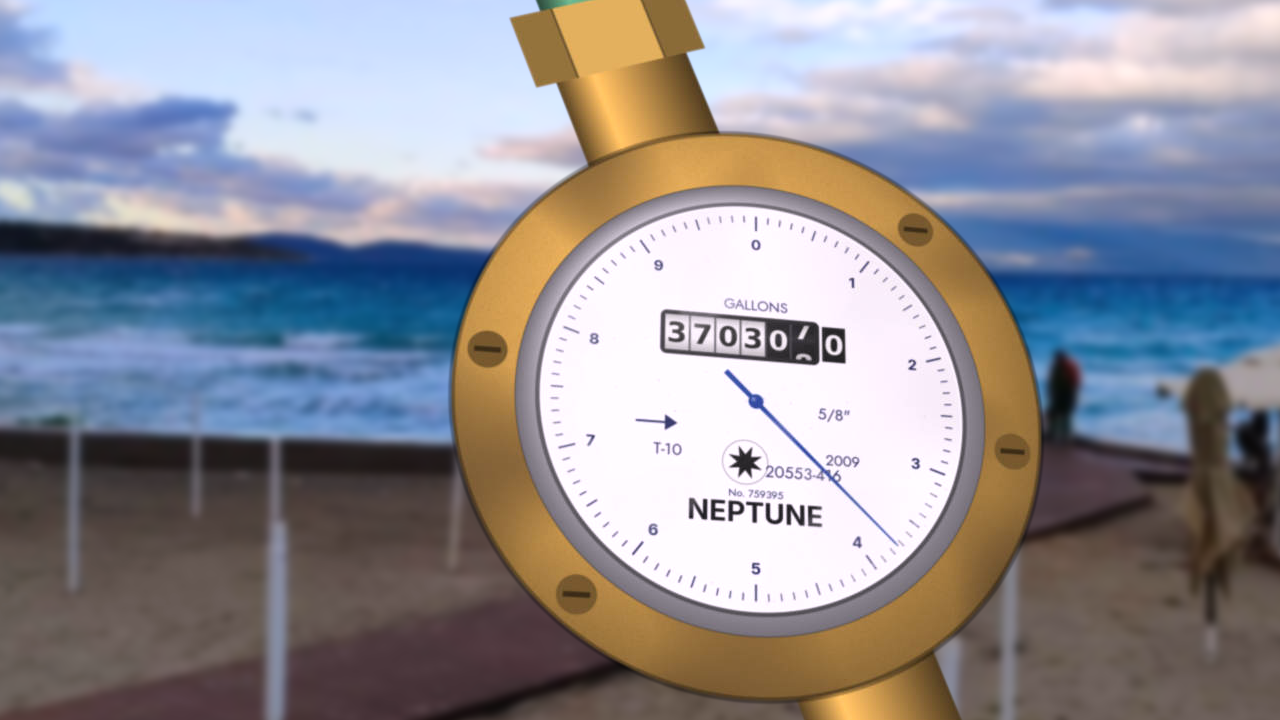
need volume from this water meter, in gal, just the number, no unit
3703073.7
